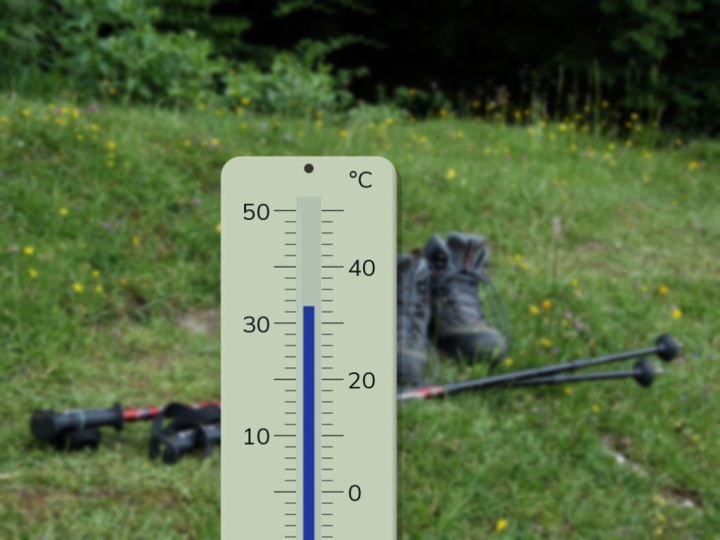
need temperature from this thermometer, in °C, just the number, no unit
33
